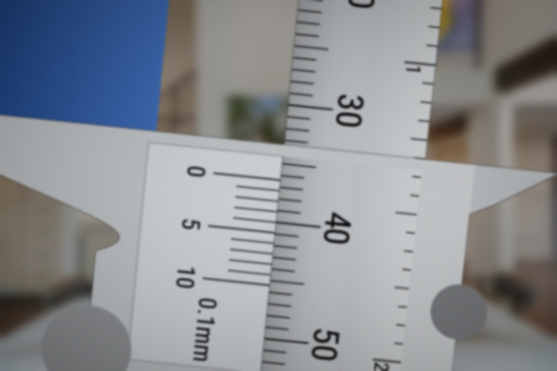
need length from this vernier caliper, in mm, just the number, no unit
36.4
